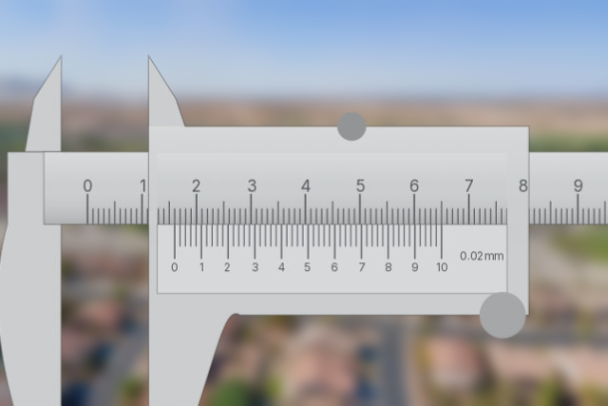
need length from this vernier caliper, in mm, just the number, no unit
16.0
